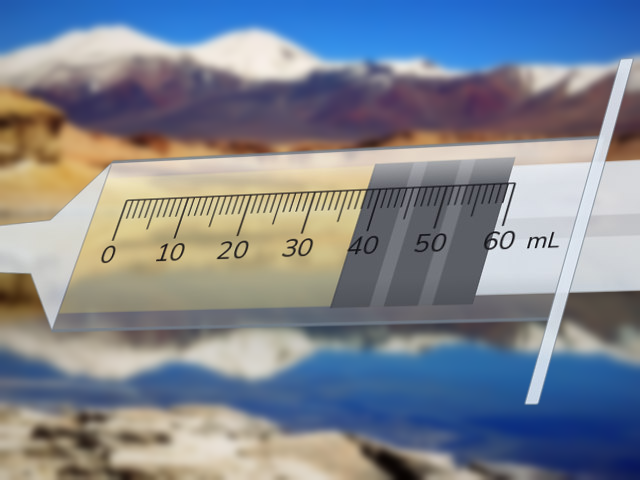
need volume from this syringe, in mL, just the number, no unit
38
